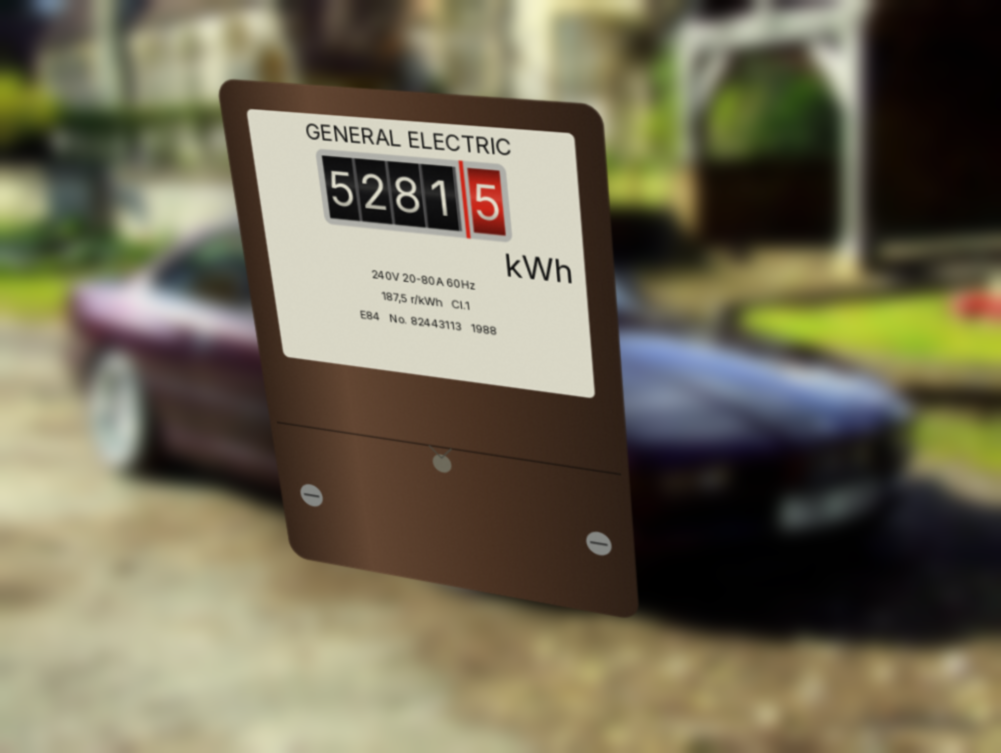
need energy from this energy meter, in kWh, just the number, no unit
5281.5
